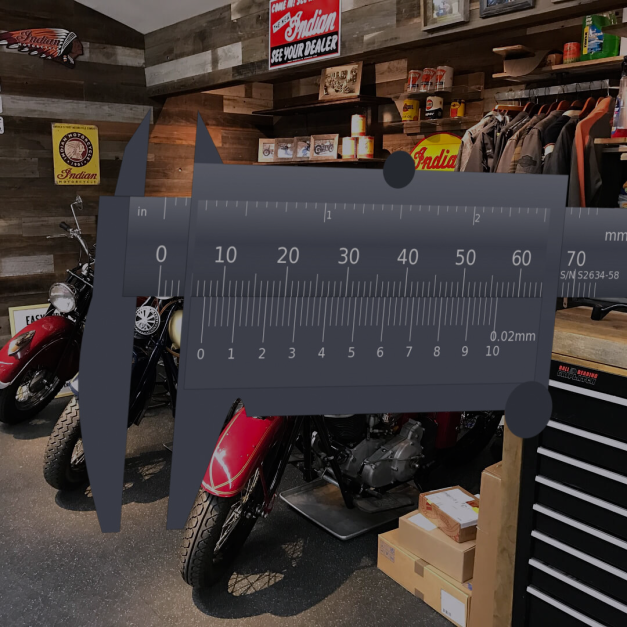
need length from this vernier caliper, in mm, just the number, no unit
7.2
